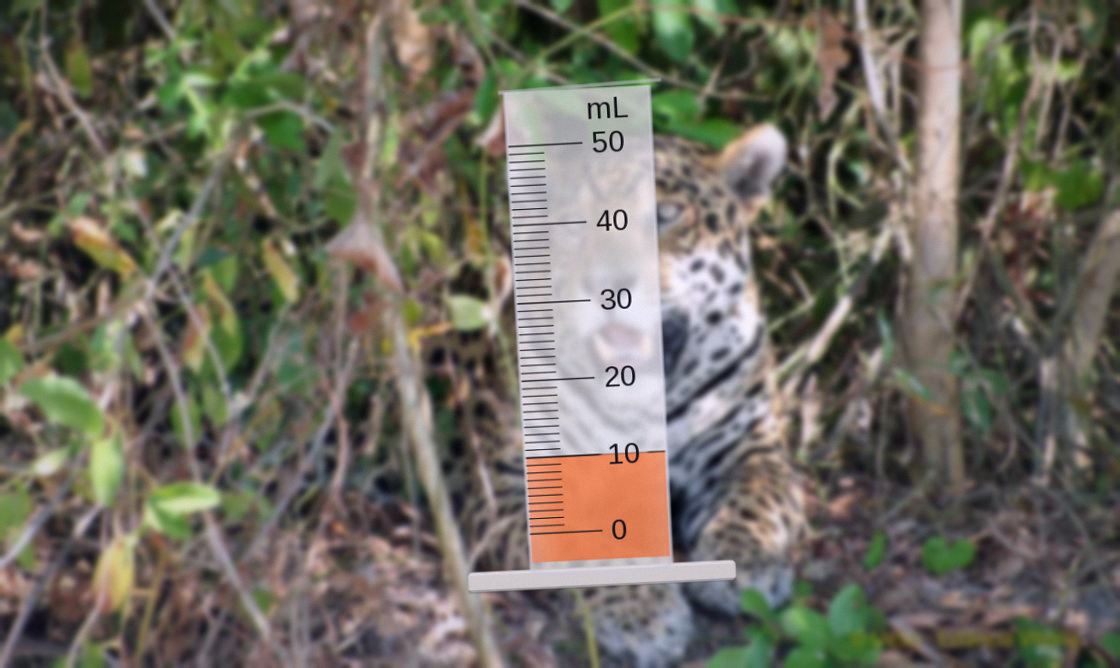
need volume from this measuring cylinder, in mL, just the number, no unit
10
